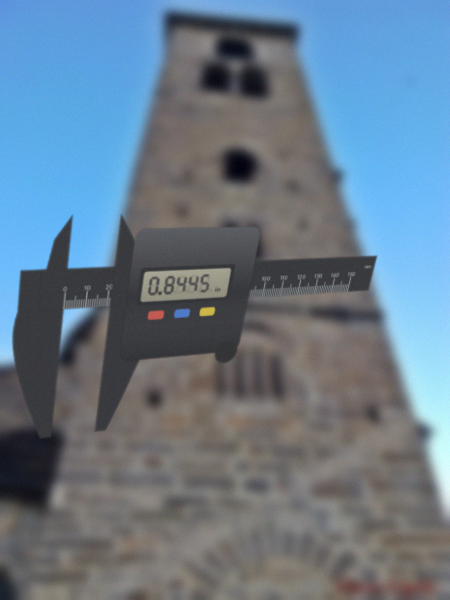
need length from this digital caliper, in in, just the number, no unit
0.8445
